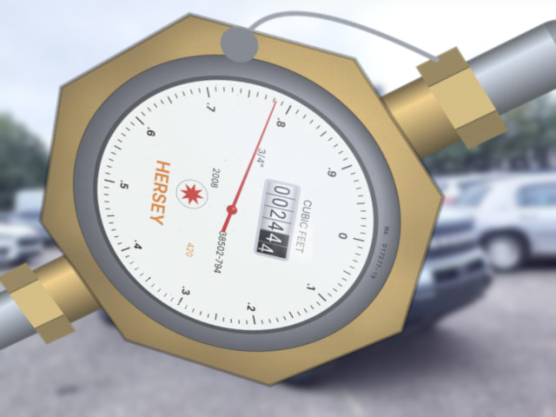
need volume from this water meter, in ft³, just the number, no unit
2443.78
